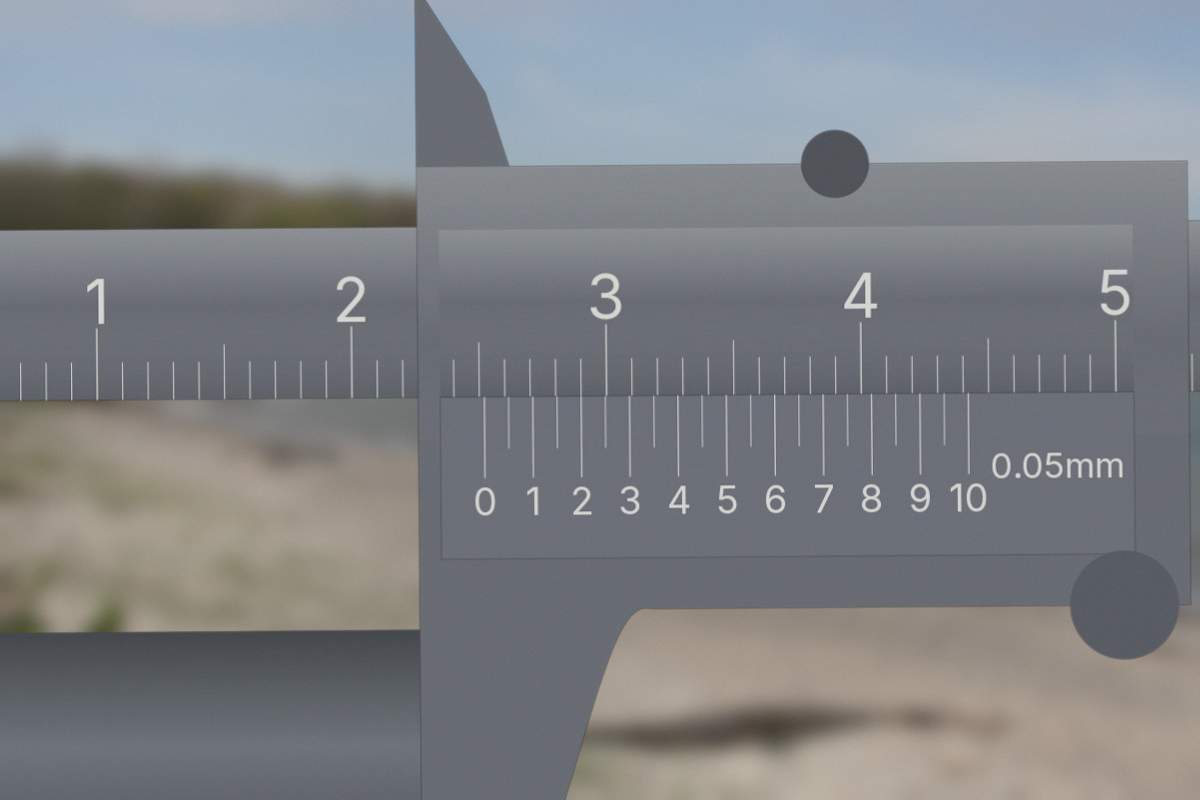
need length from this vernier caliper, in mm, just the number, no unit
25.20
